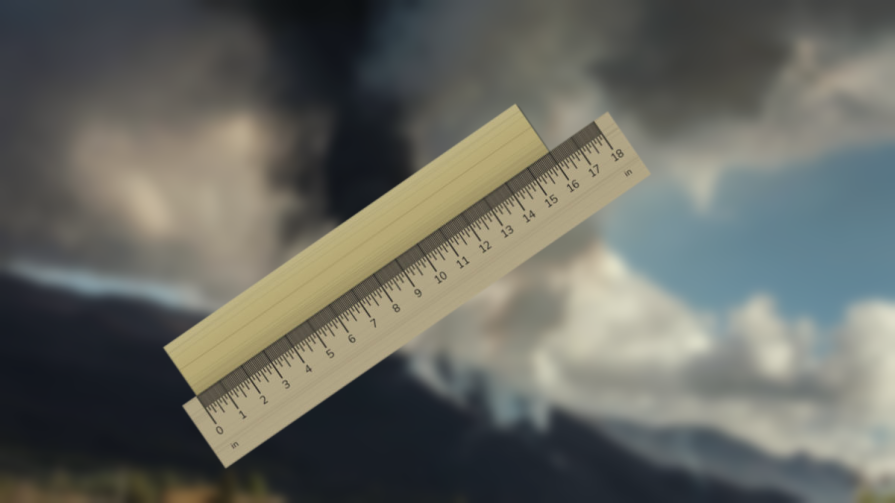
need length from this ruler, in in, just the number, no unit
16
